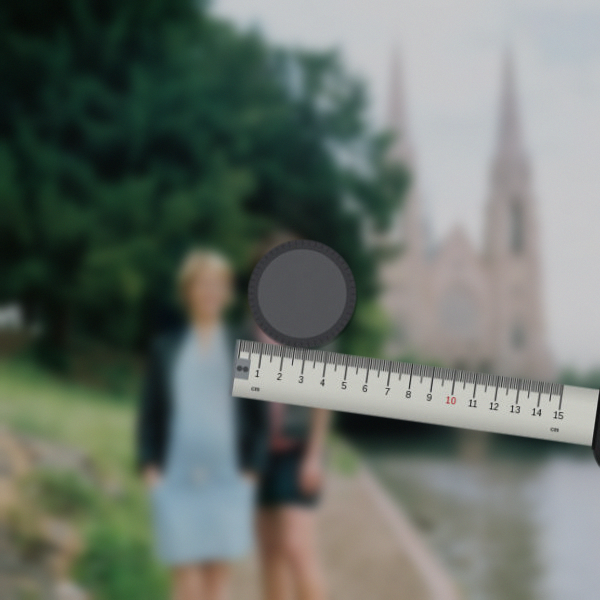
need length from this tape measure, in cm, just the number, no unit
5
